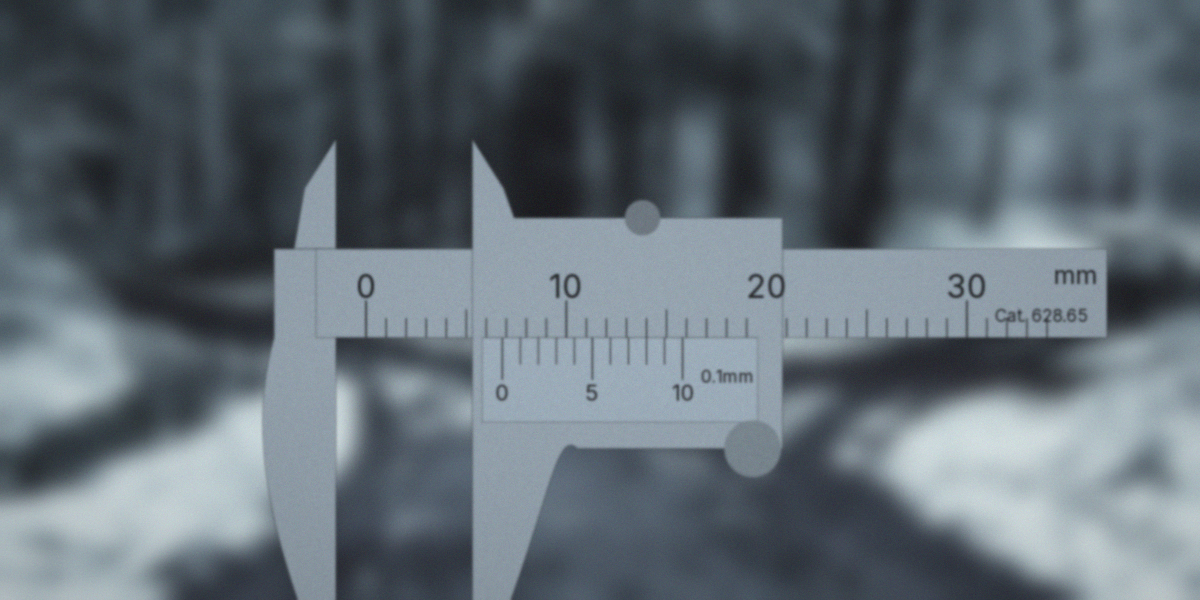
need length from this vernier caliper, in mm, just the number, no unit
6.8
